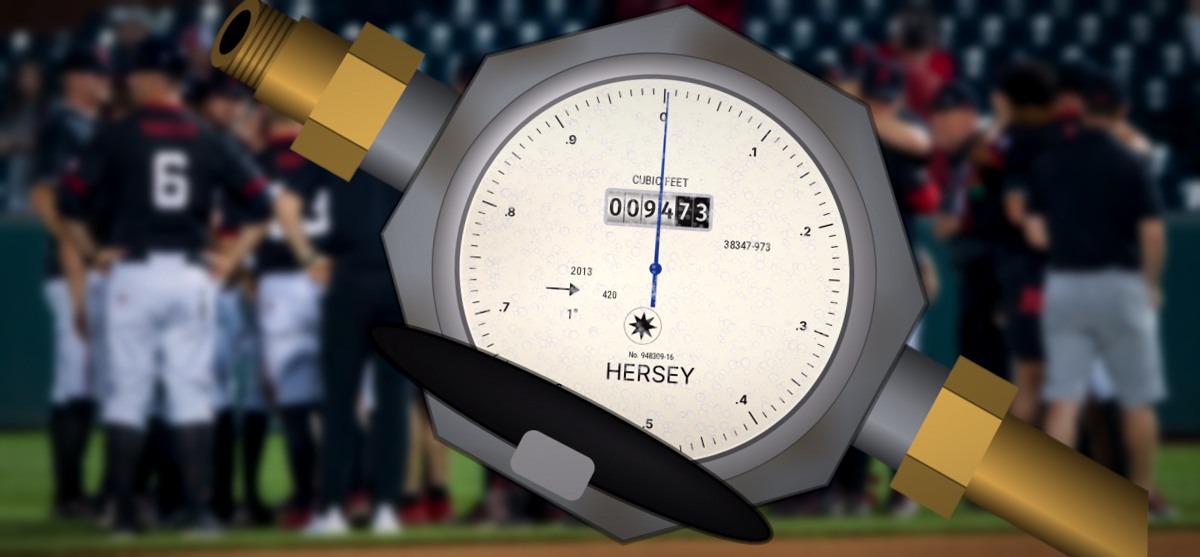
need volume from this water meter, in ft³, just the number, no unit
9473.00
